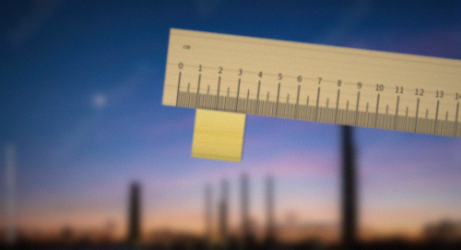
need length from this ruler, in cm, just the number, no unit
2.5
